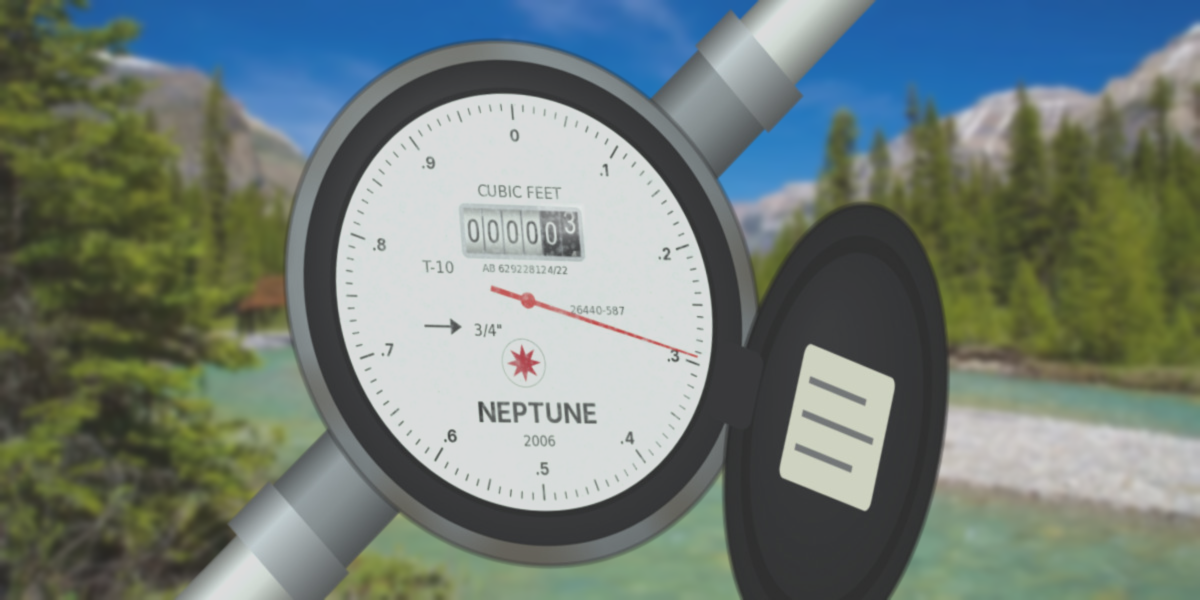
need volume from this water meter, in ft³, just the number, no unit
3.29
